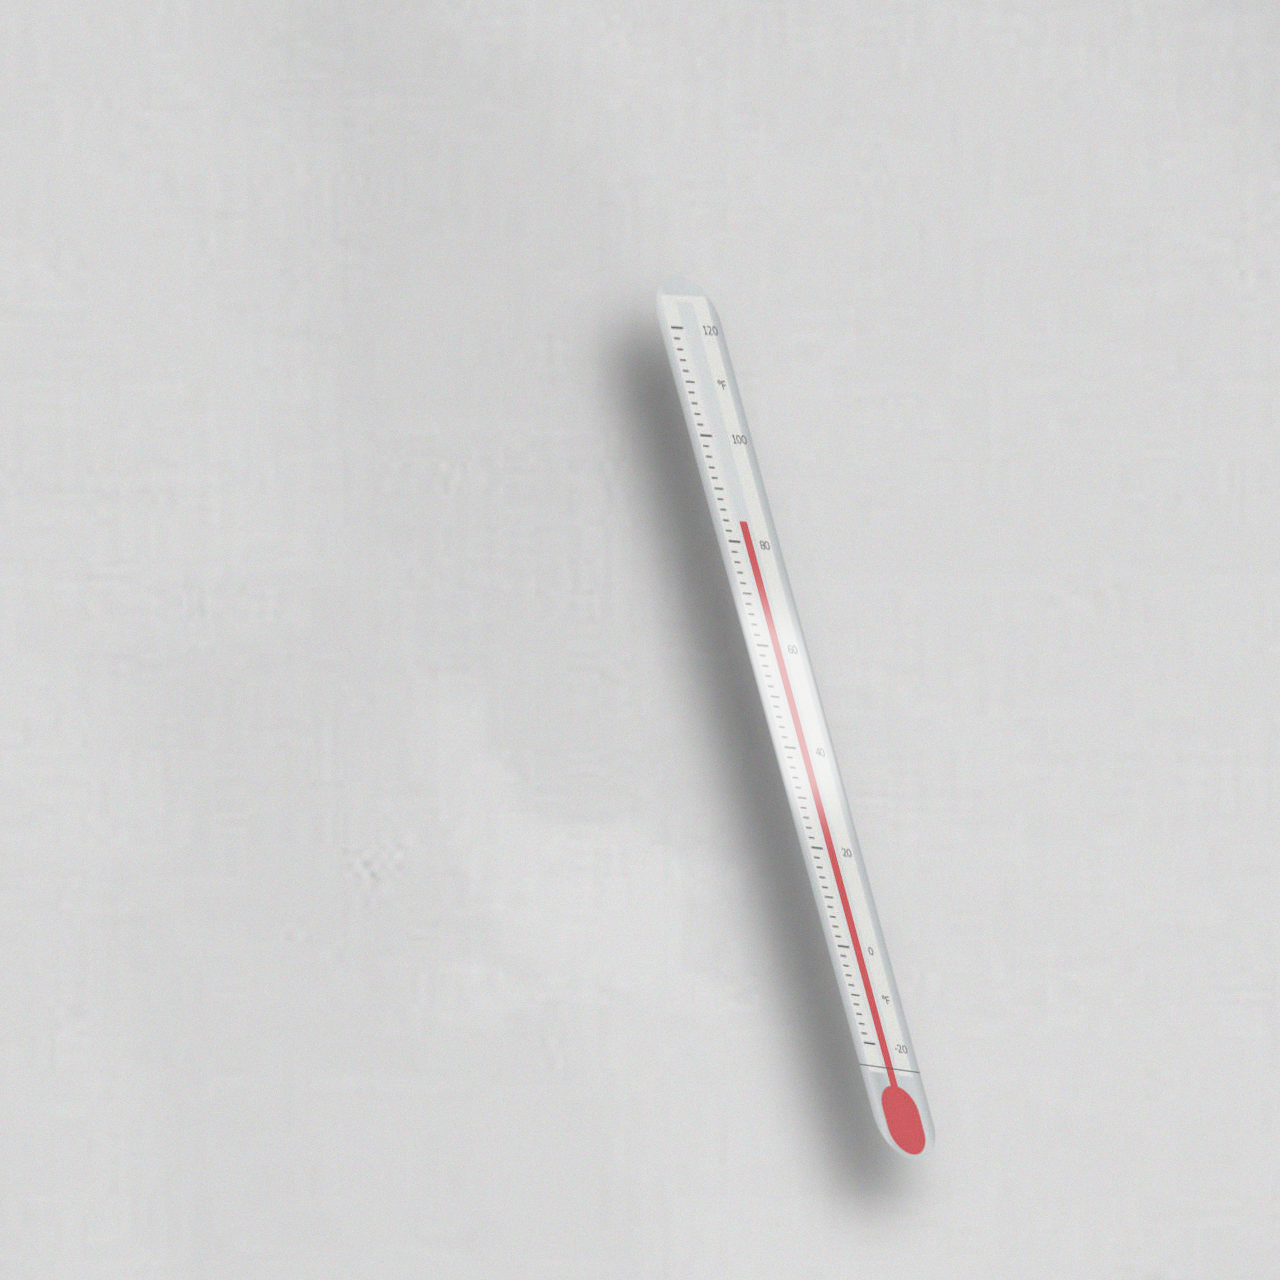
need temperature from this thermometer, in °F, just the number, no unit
84
